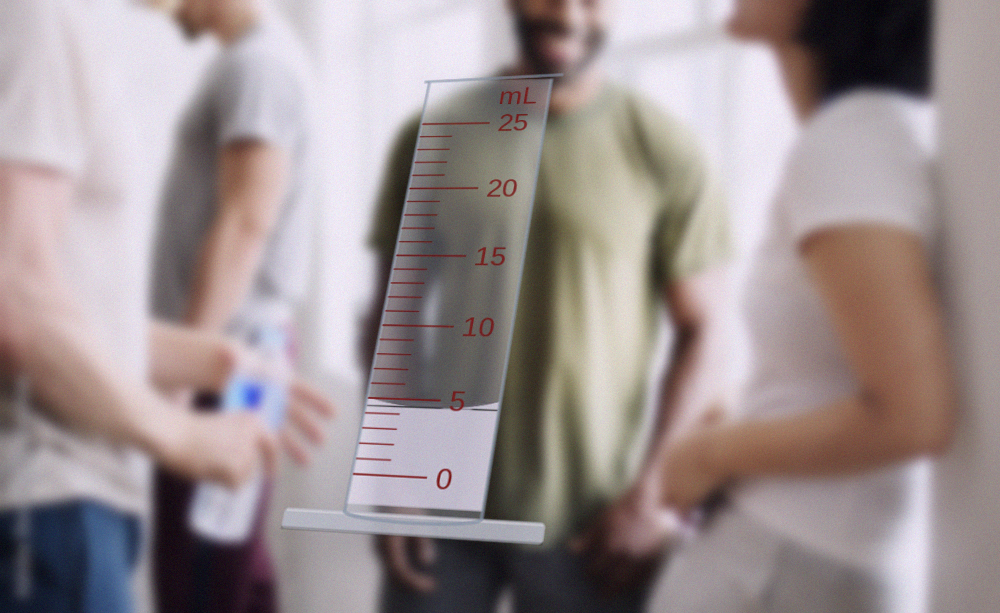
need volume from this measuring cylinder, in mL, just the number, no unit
4.5
